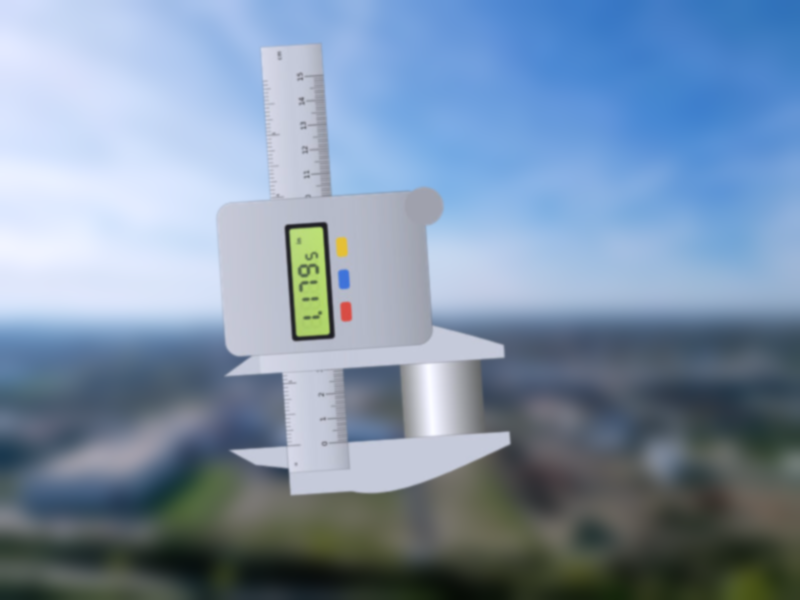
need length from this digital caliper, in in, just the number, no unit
1.1795
